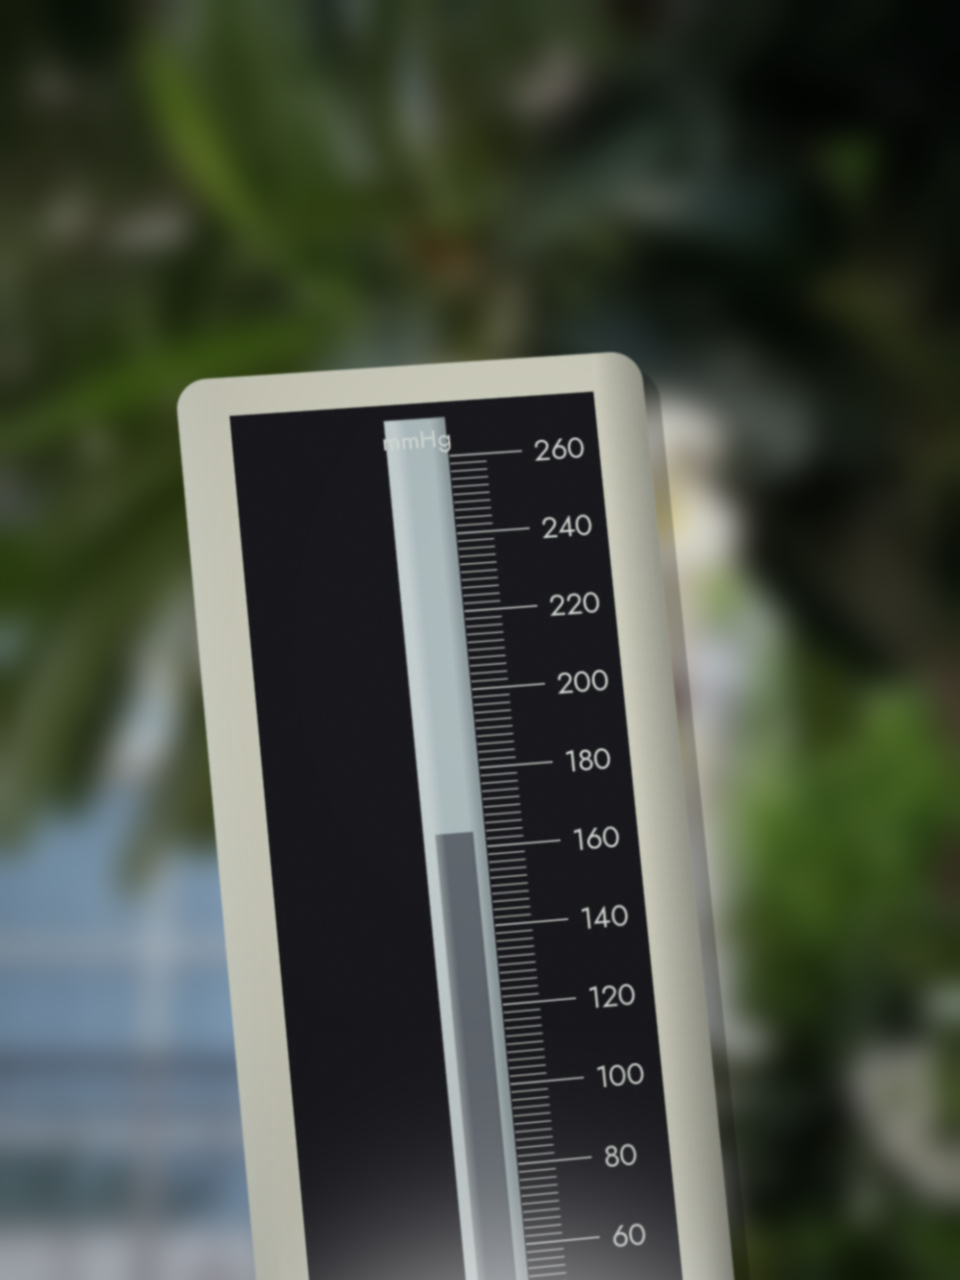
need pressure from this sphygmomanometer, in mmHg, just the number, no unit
164
